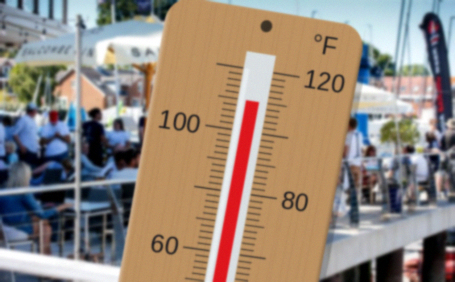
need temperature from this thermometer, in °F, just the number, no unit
110
